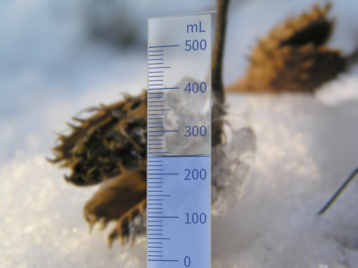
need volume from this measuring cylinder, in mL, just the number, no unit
240
